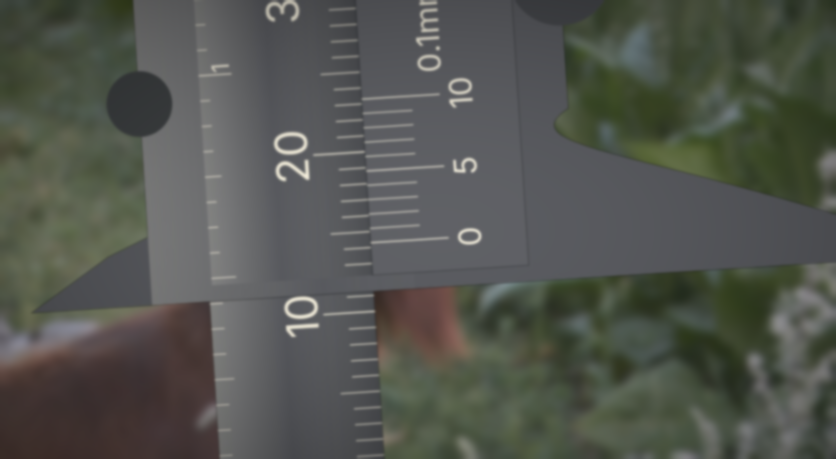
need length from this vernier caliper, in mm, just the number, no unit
14.3
